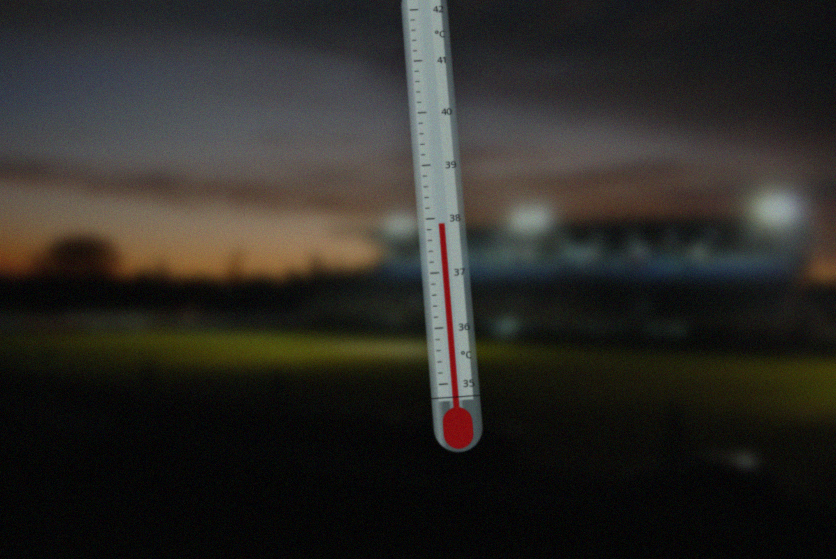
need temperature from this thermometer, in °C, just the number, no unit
37.9
